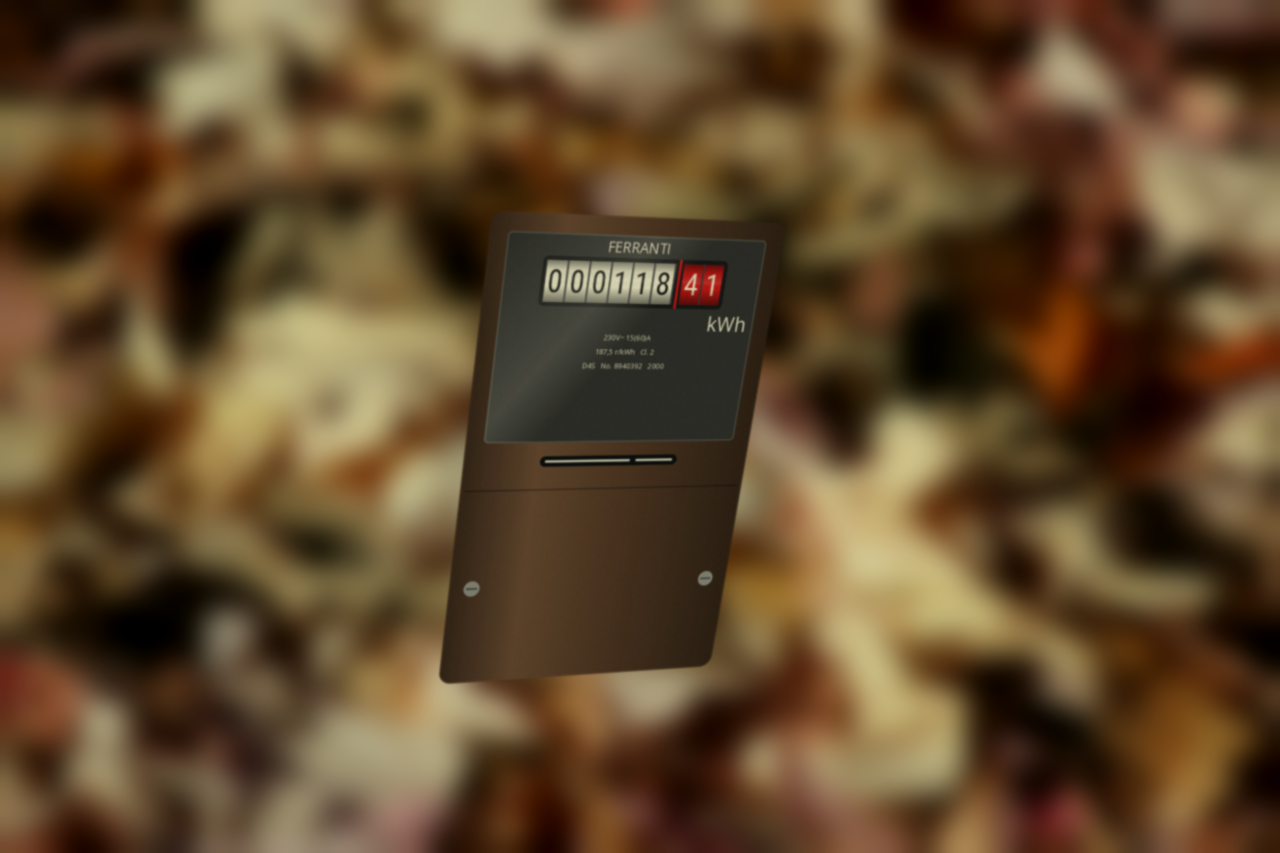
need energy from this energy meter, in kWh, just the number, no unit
118.41
